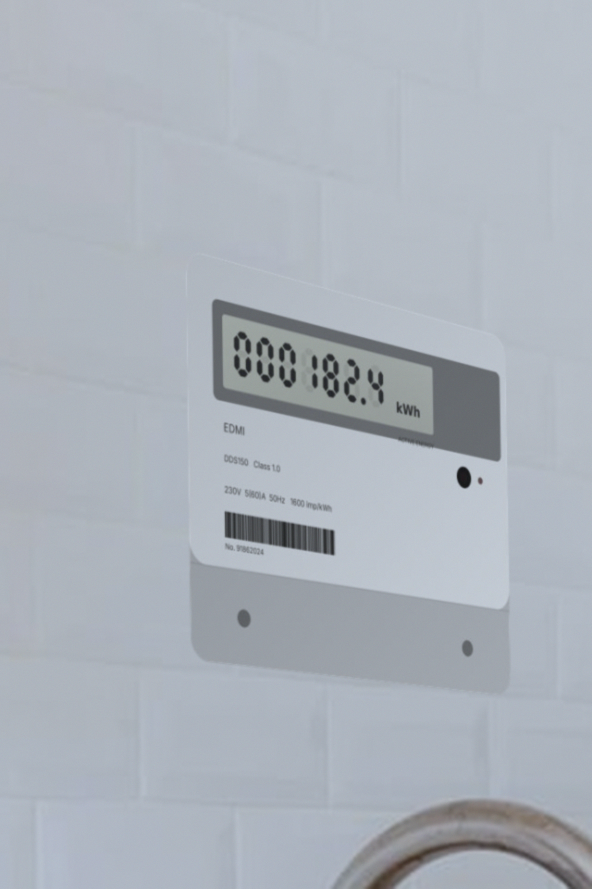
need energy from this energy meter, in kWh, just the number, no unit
182.4
